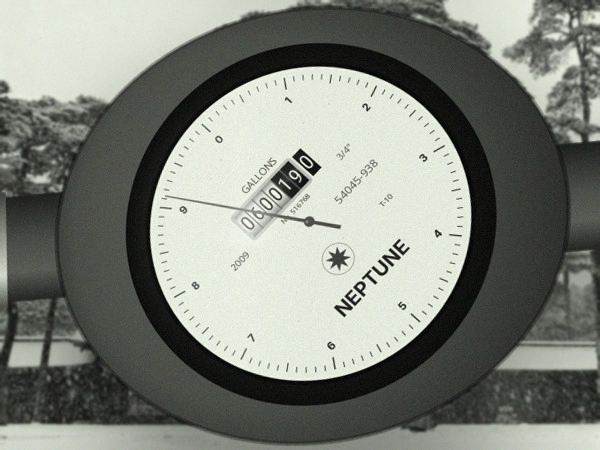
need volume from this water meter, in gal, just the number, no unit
600189.1
